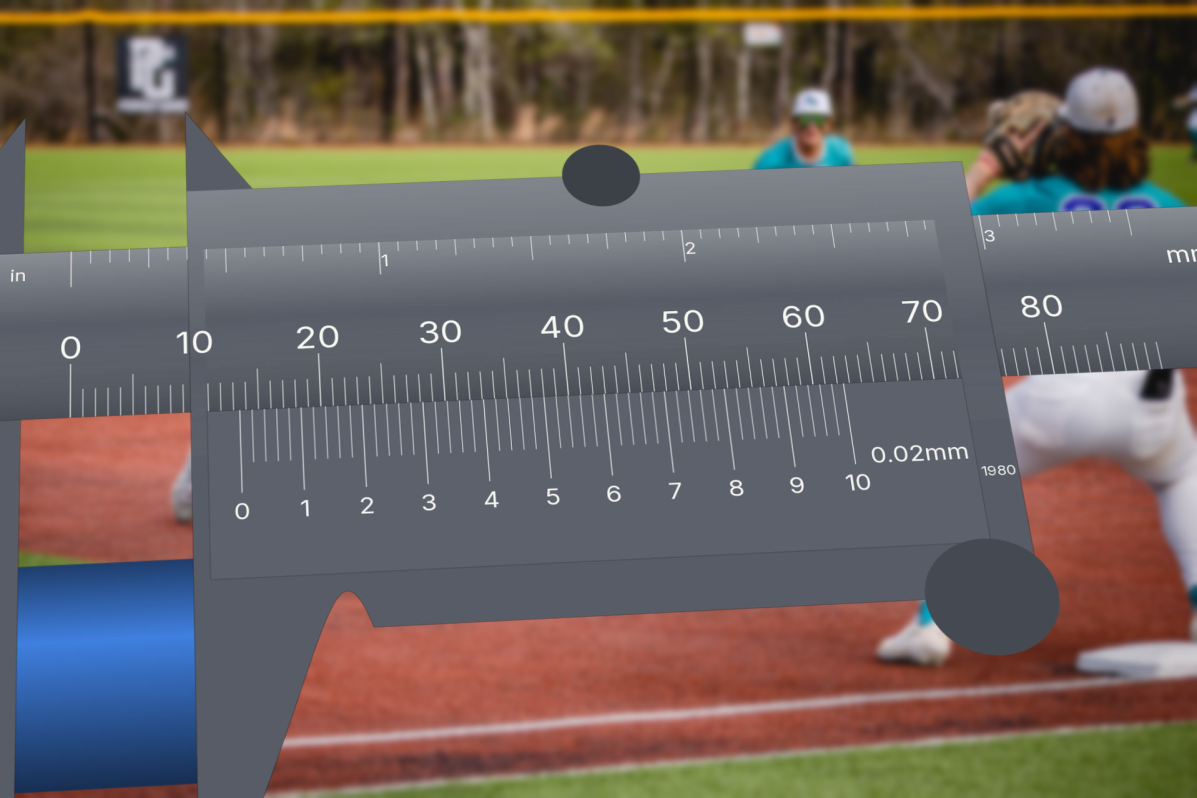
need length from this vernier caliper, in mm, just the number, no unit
13.5
